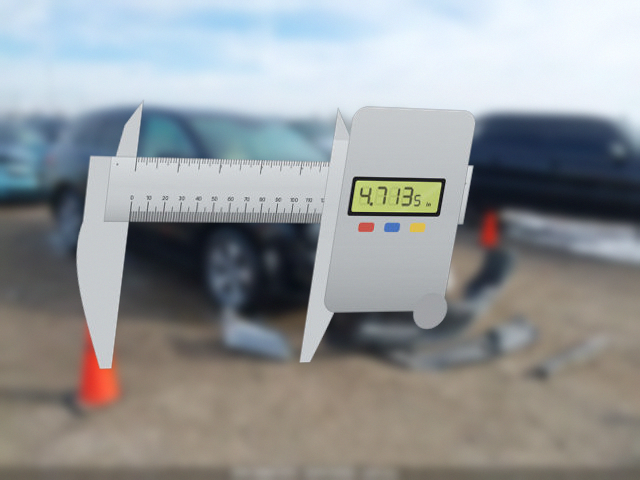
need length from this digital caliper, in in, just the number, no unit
4.7135
